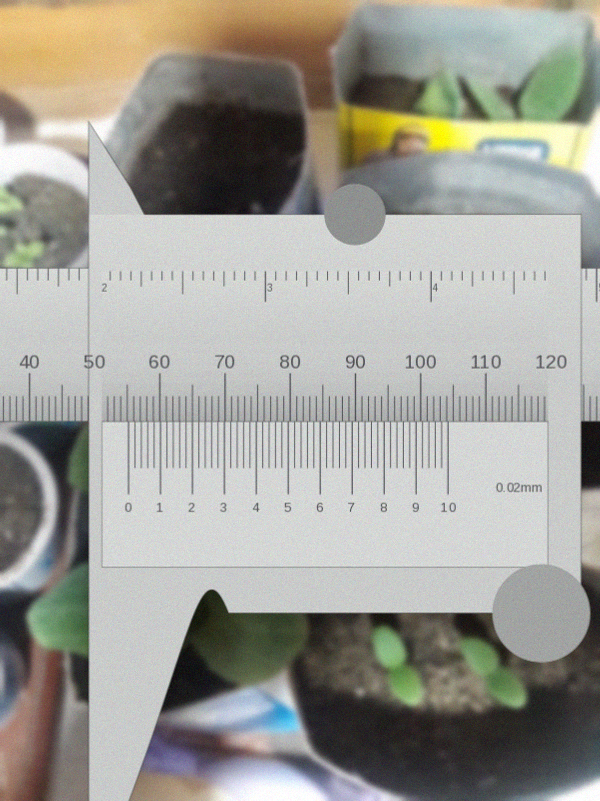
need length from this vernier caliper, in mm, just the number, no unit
55.2
